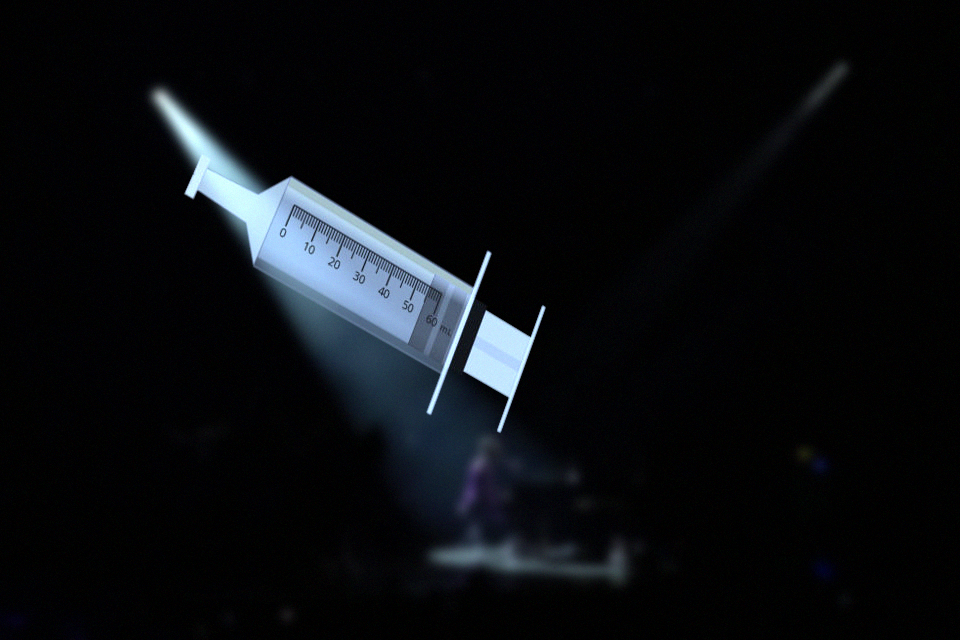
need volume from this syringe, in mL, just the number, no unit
55
